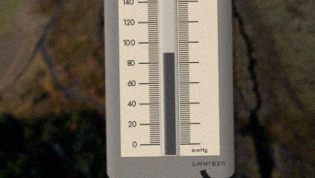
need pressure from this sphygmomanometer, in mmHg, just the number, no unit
90
